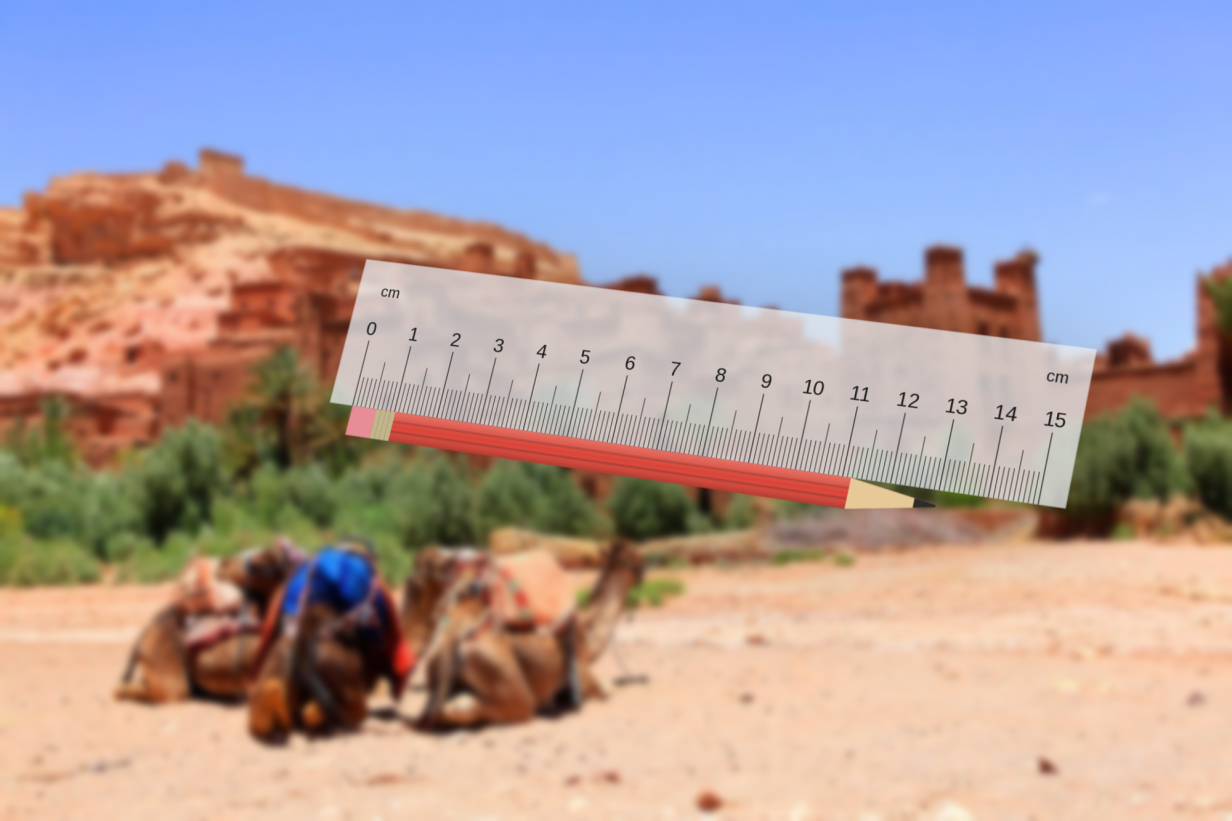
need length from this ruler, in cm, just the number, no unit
13
